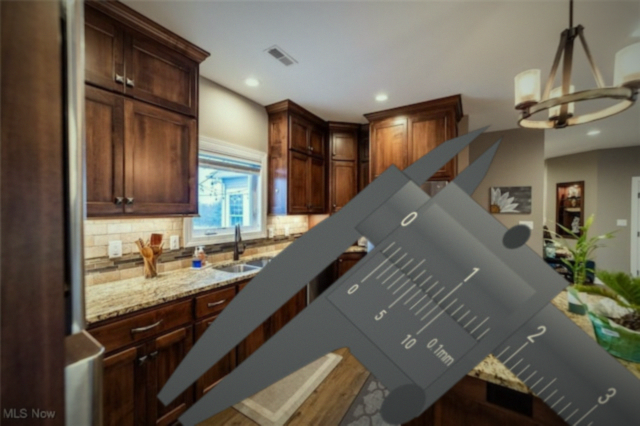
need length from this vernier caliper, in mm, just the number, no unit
2.0
